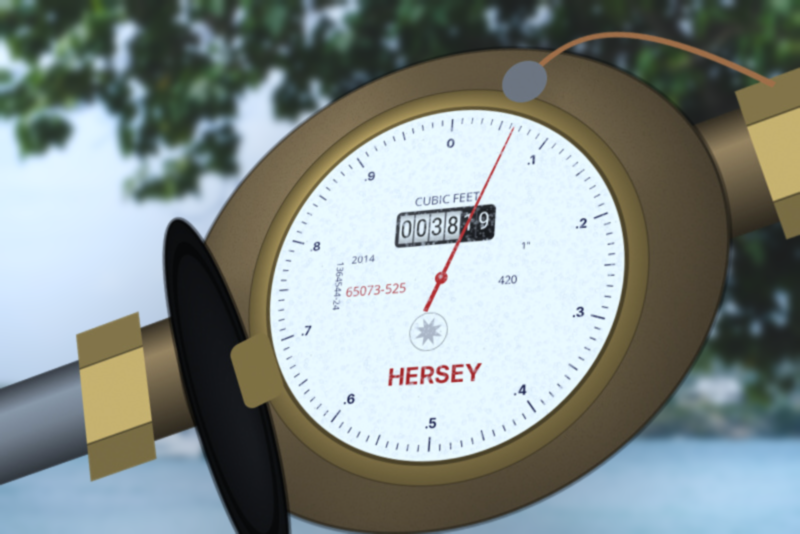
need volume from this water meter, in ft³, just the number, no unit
3819.06
